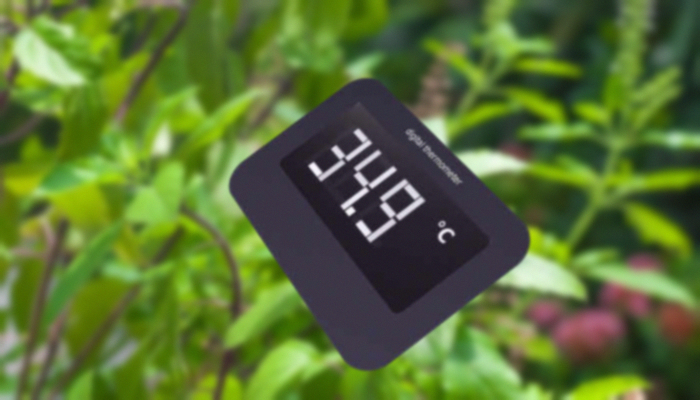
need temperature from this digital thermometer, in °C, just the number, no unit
34.9
